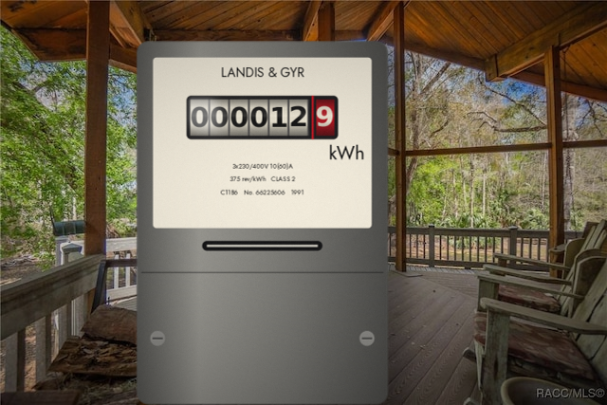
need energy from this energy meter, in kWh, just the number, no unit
12.9
